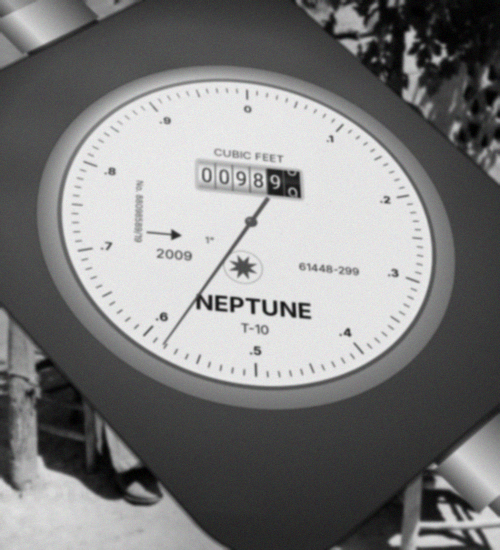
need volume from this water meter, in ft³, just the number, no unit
9898.58
